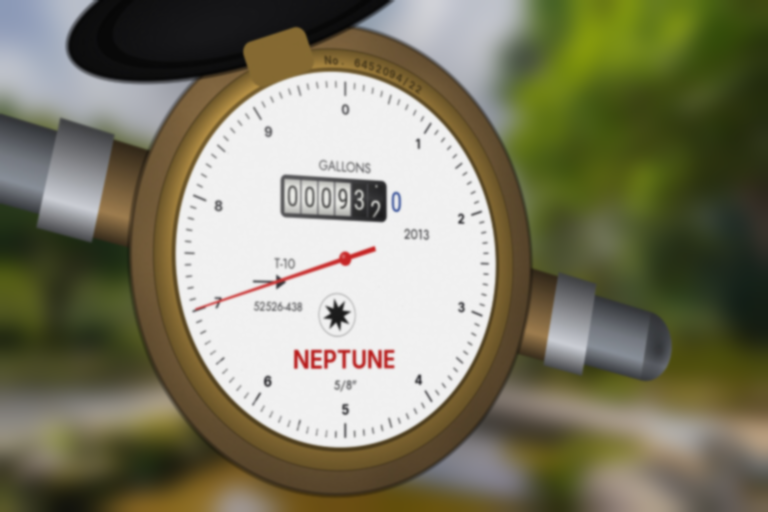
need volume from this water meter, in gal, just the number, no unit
9317.0
